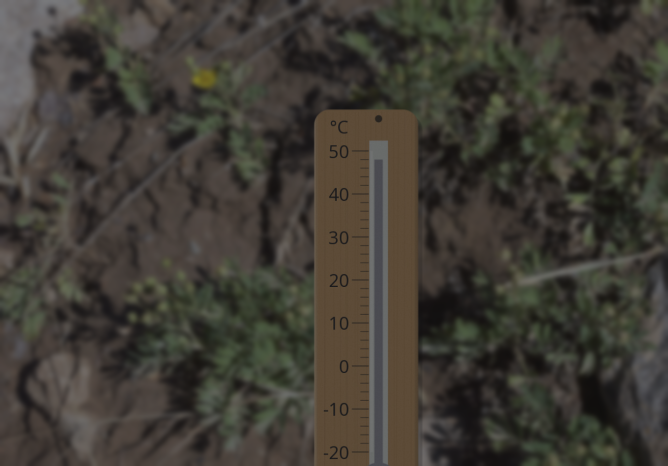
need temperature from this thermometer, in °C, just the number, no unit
48
